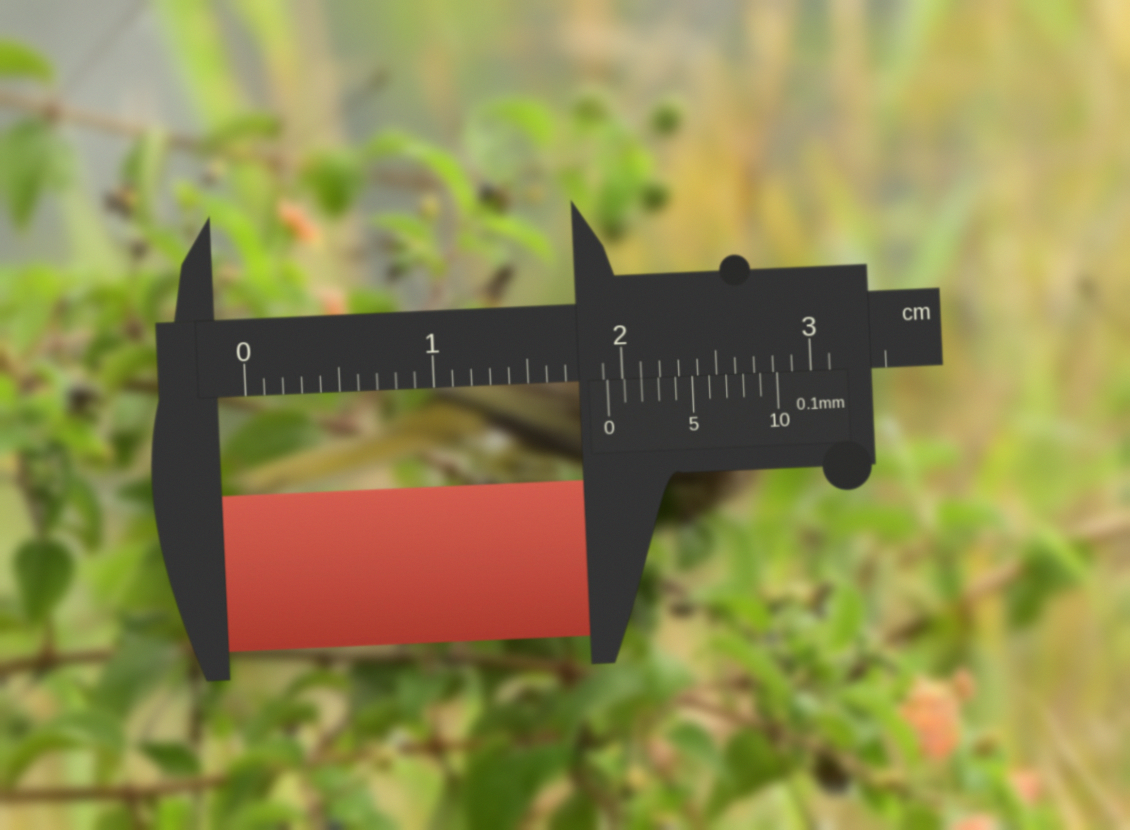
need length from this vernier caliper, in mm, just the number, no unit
19.2
